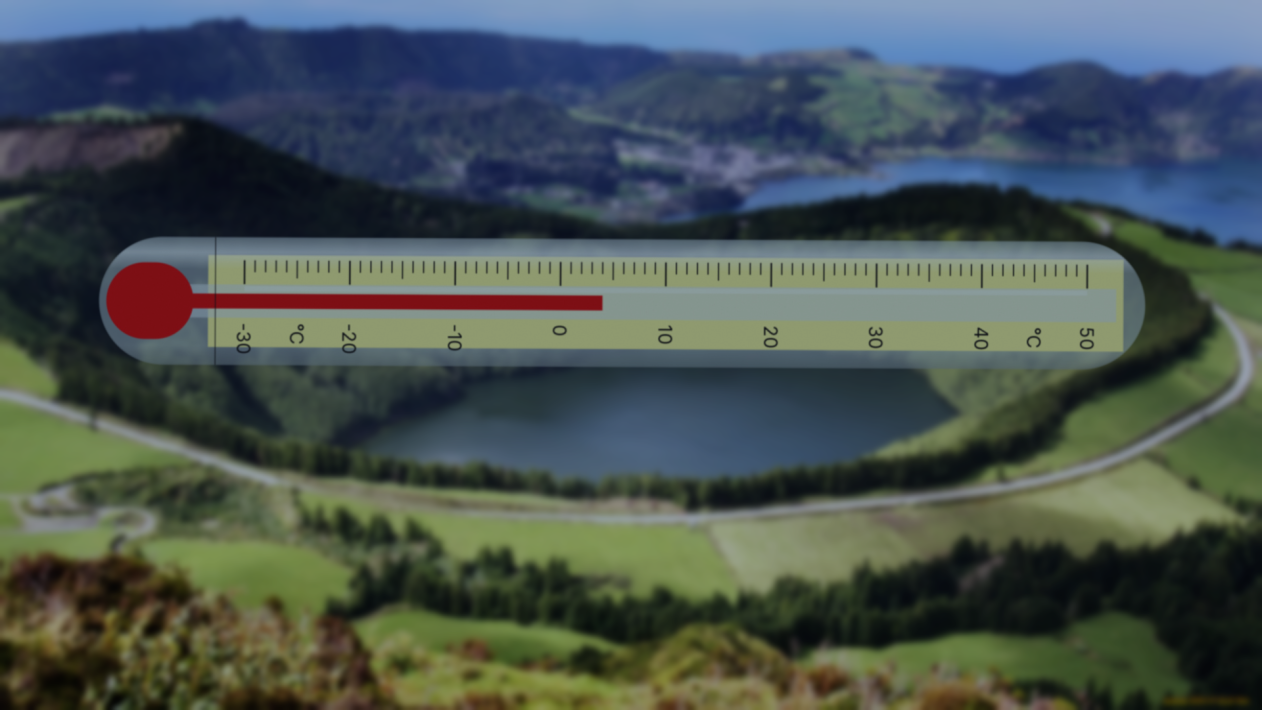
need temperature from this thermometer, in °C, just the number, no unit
4
